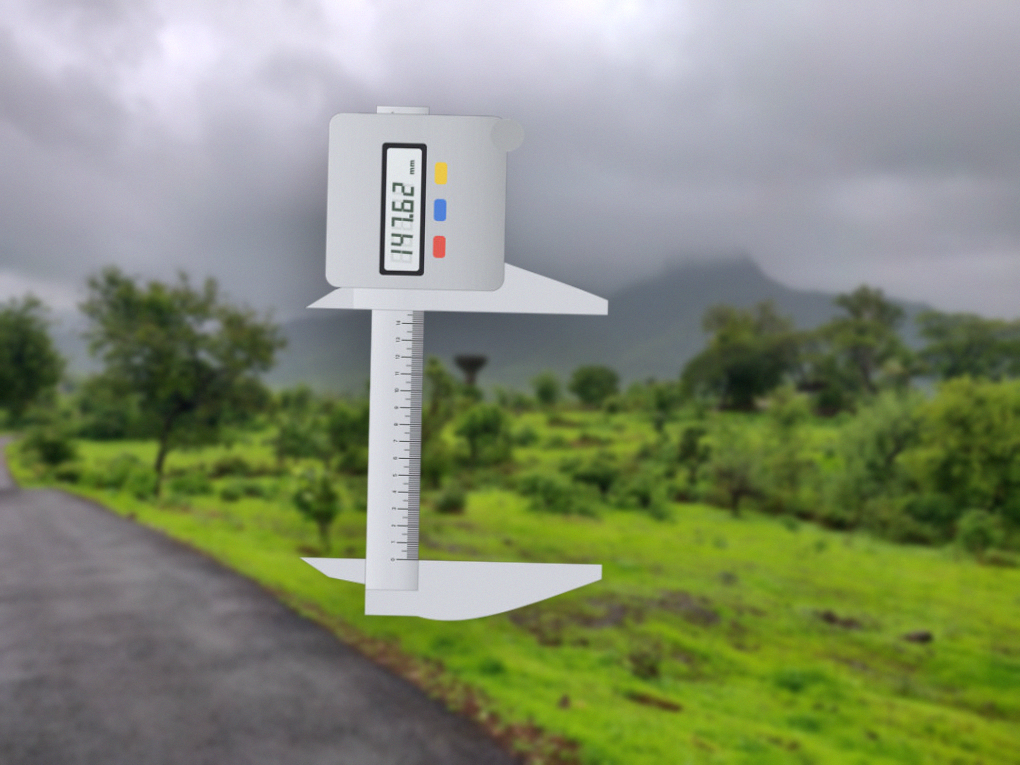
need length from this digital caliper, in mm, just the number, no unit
147.62
